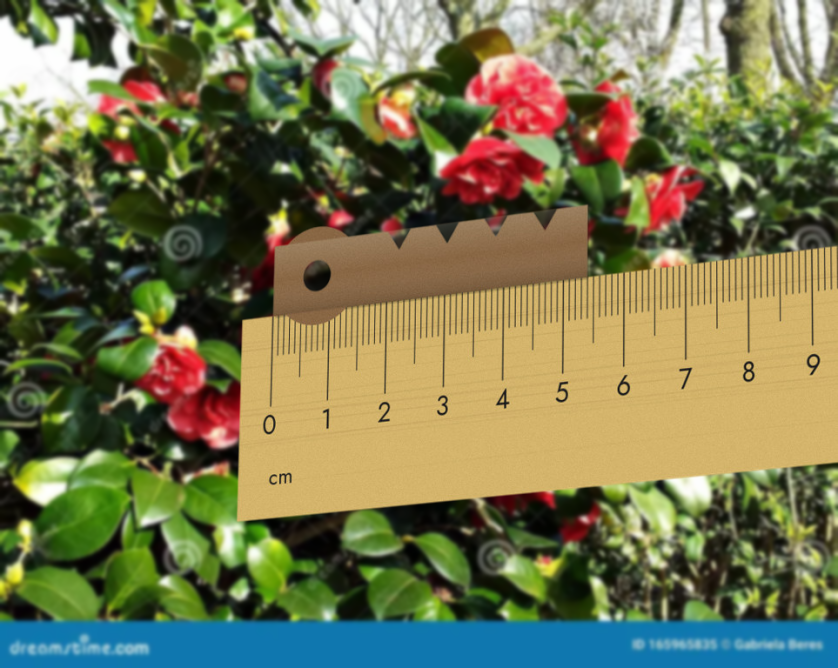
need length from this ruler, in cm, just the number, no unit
5.4
